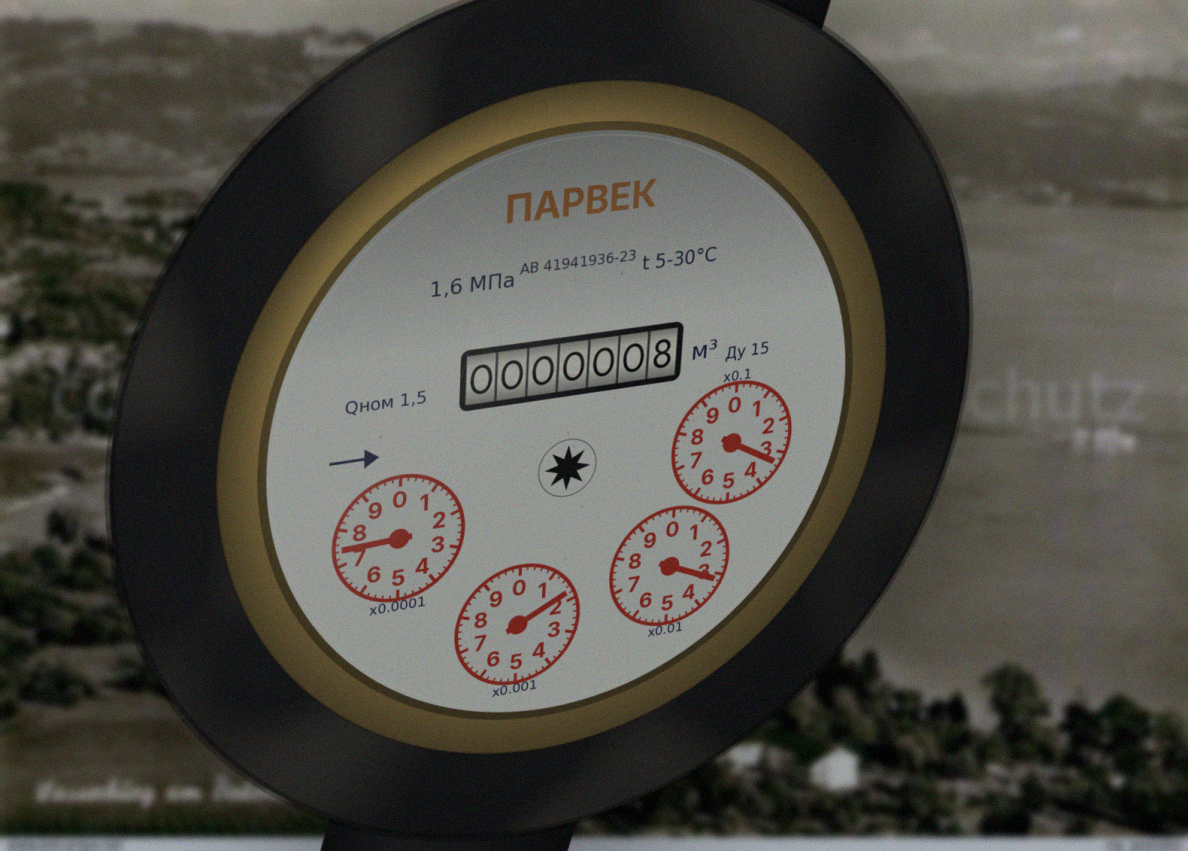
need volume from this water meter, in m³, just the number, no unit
8.3317
